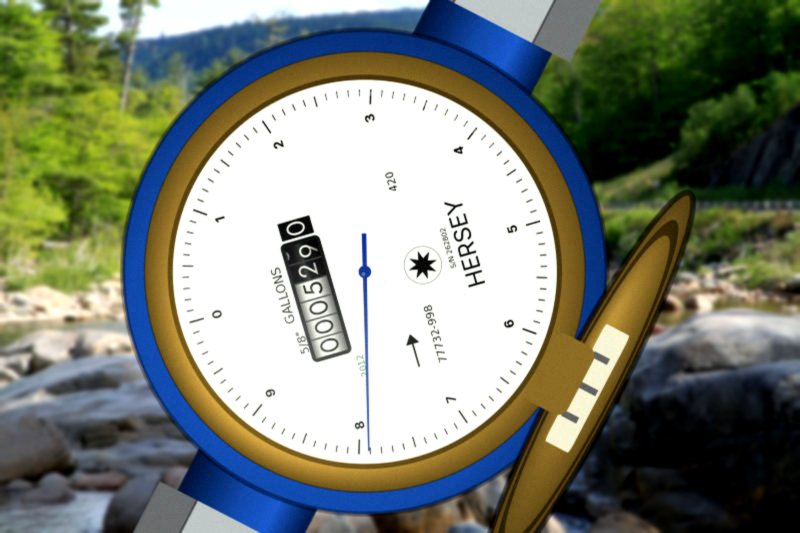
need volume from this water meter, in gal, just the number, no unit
5287.9
